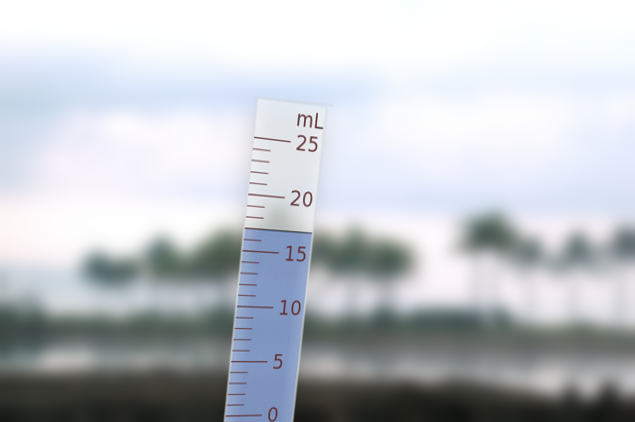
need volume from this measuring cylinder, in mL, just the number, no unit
17
